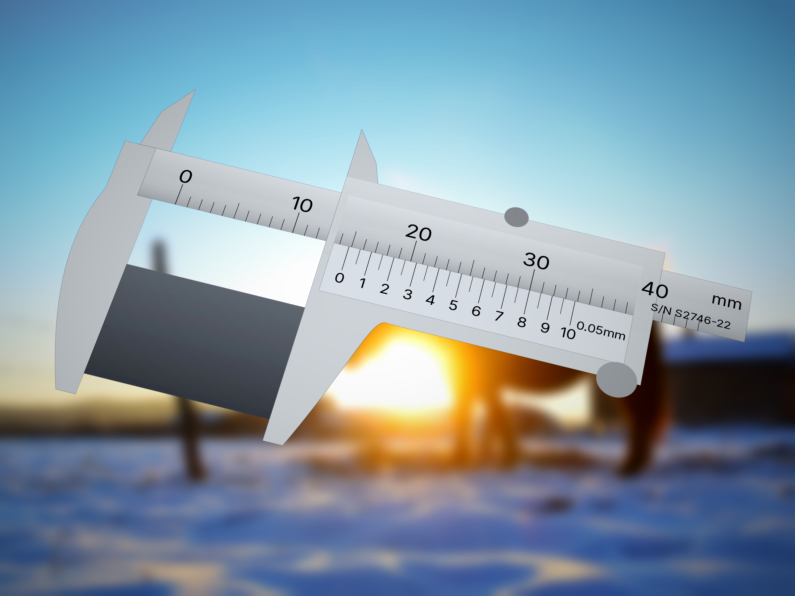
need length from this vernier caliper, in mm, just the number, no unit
14.8
